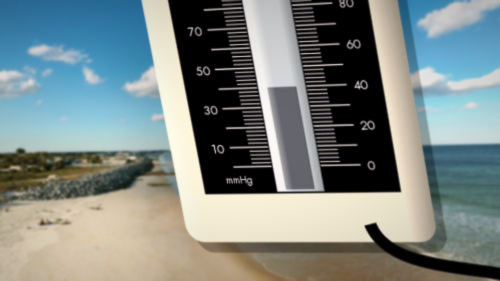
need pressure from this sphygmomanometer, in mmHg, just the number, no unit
40
